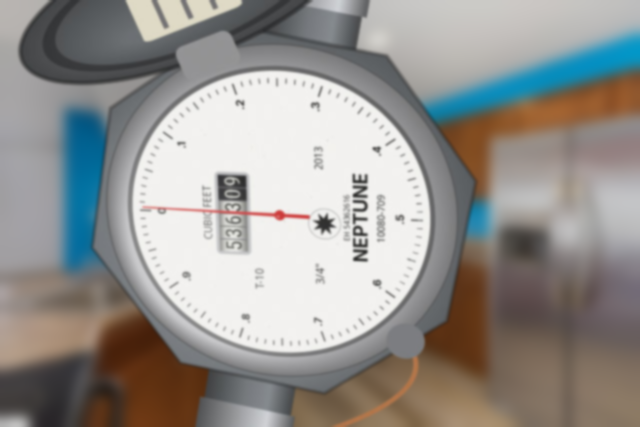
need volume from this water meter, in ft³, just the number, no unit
536309.00
